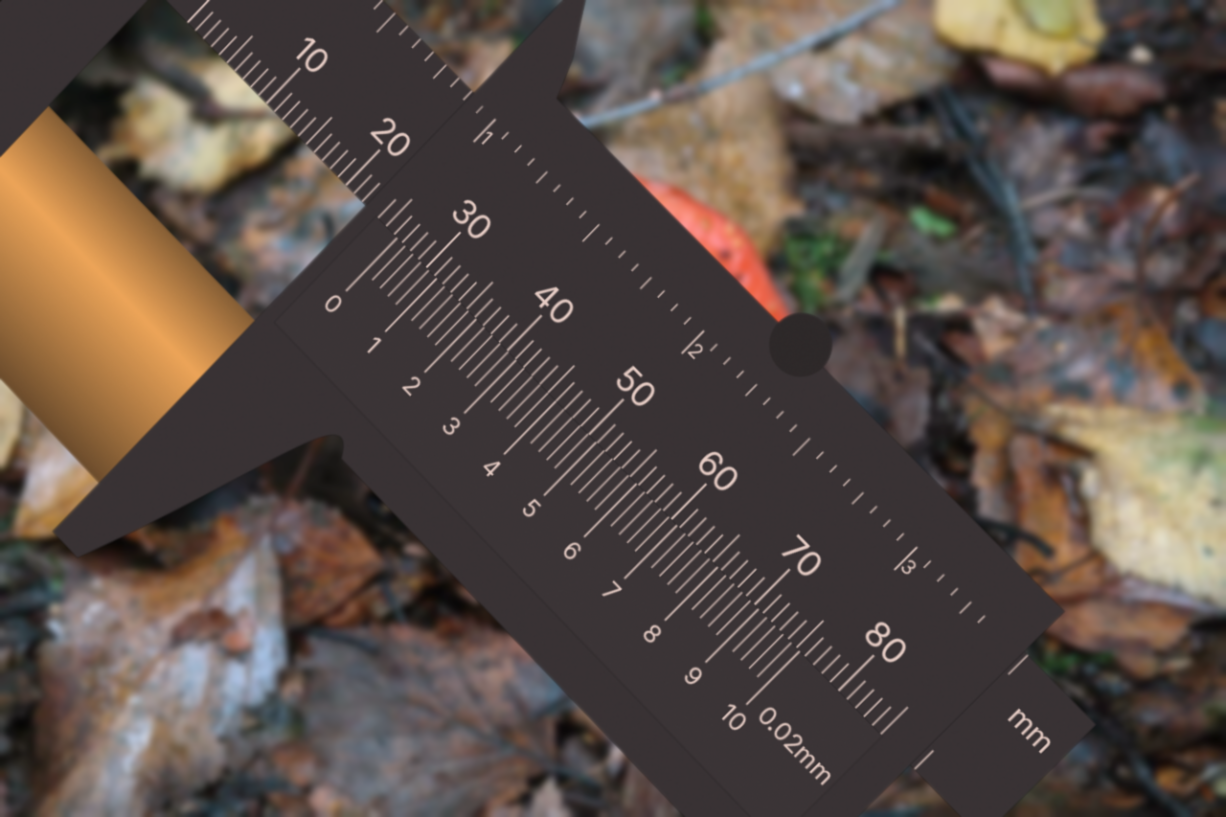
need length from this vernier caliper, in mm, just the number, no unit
26.4
